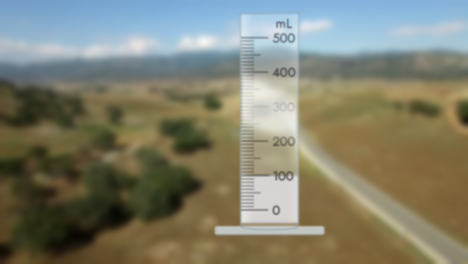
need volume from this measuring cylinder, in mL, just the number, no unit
100
